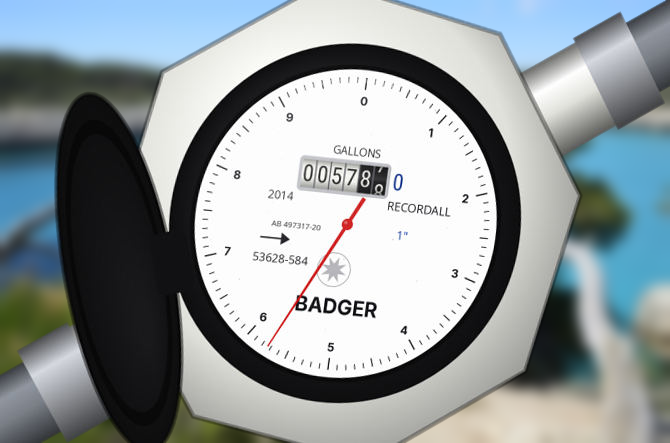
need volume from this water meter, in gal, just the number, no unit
57875.7
